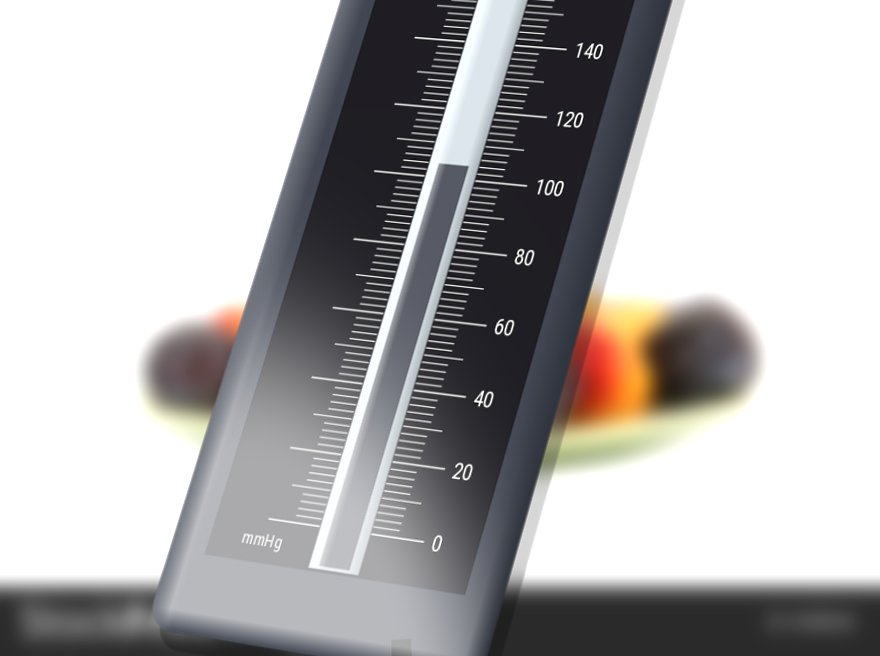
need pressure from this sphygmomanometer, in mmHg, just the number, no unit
104
